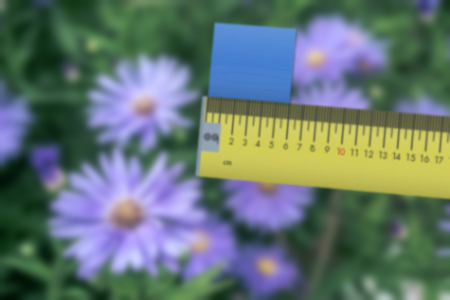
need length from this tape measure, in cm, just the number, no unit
6
